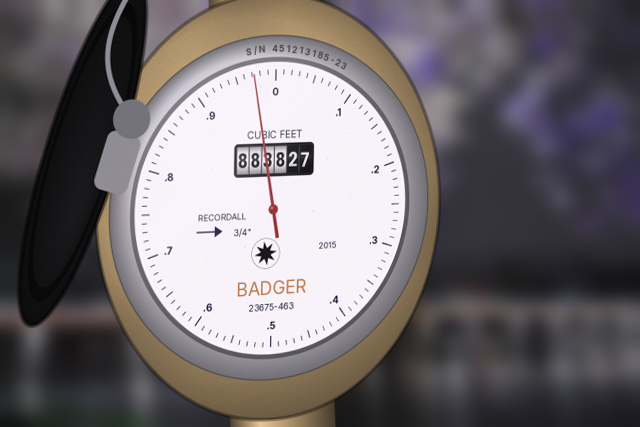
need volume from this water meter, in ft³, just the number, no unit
883826.97
